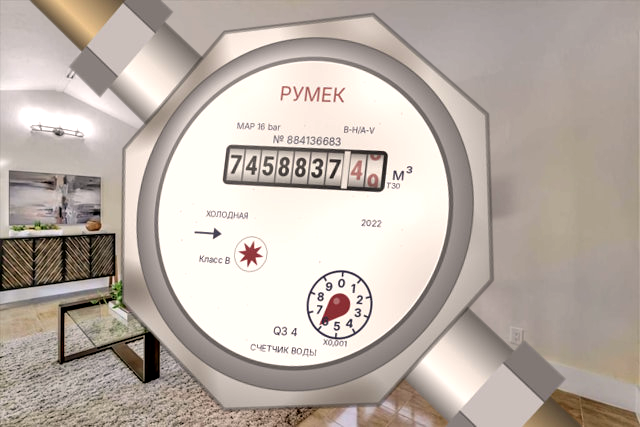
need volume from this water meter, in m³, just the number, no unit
7458837.486
